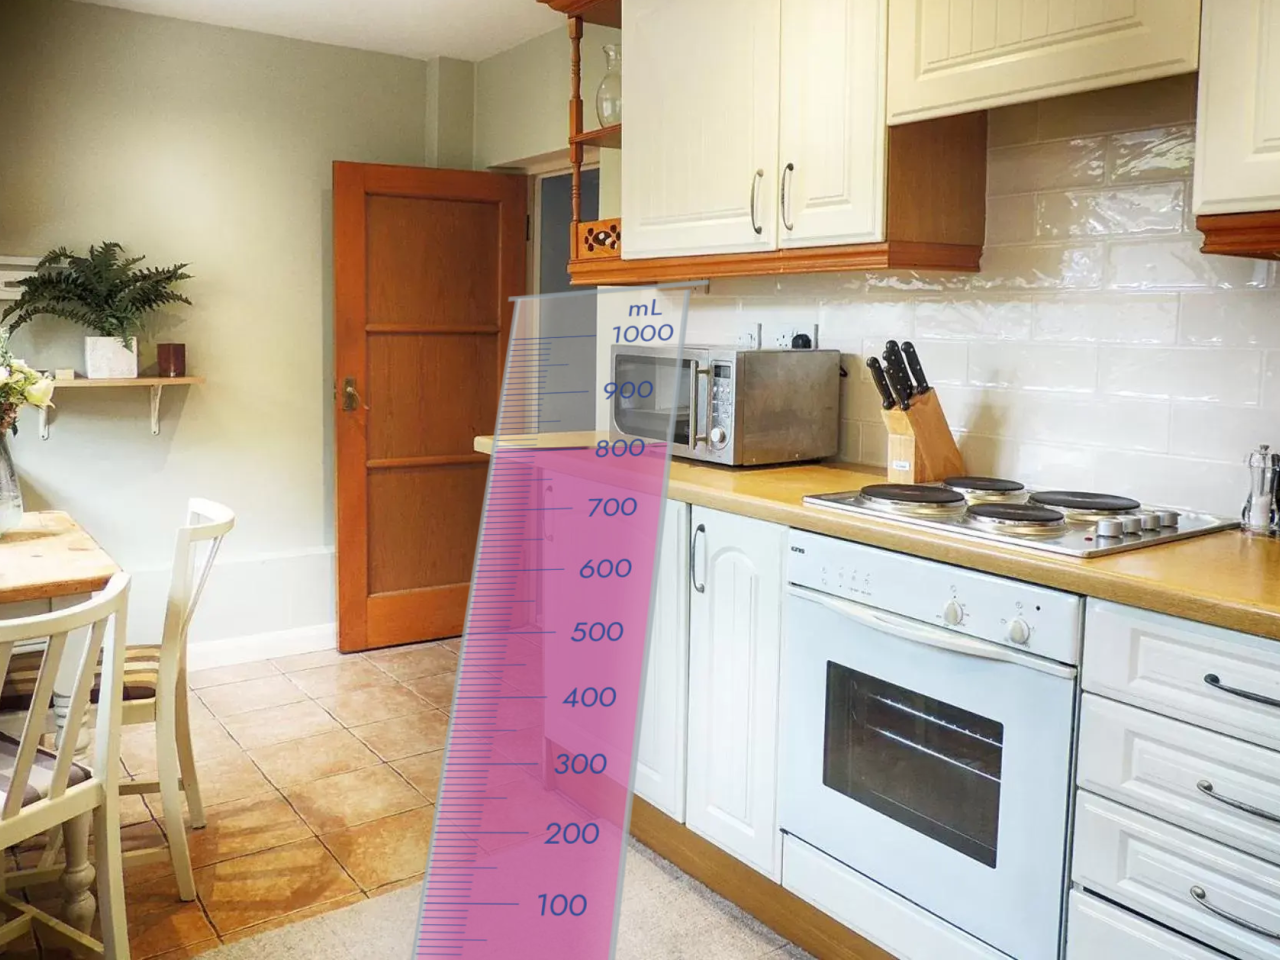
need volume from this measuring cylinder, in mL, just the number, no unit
800
